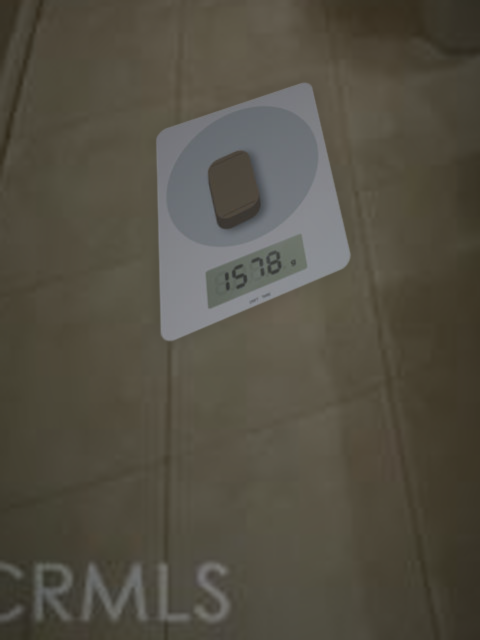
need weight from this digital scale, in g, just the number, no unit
1578
